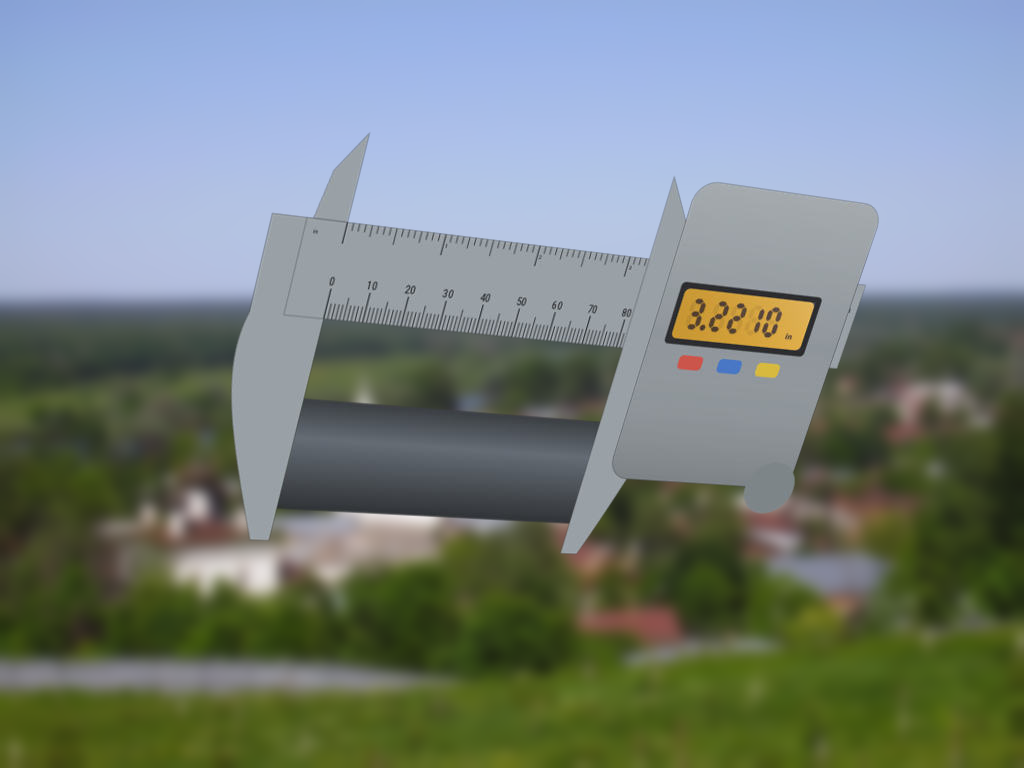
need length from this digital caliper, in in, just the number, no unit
3.2210
